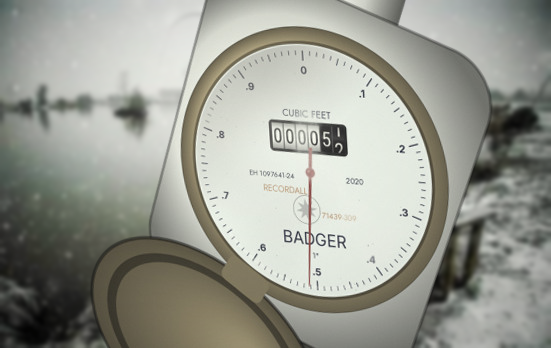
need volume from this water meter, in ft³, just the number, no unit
51.51
